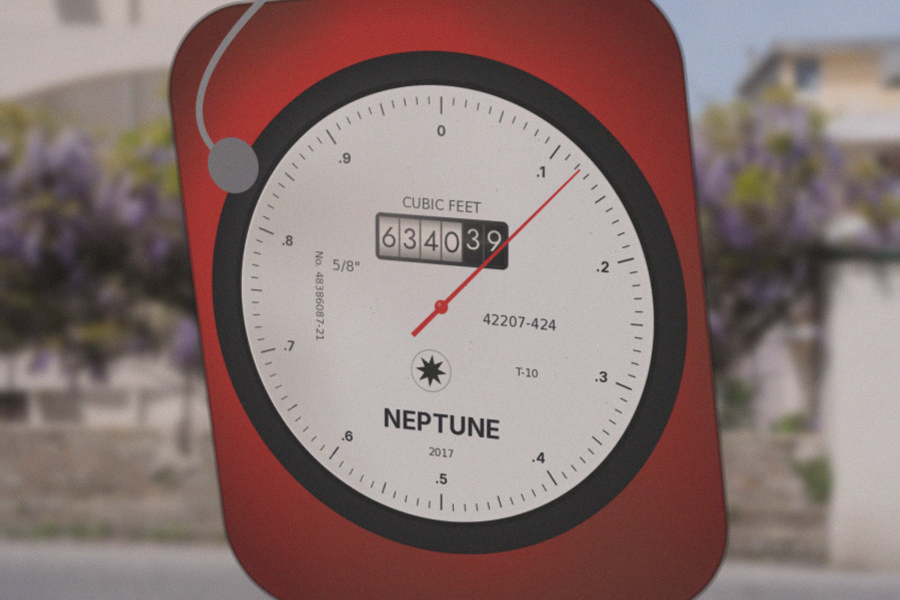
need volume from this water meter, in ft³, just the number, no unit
634039.12
